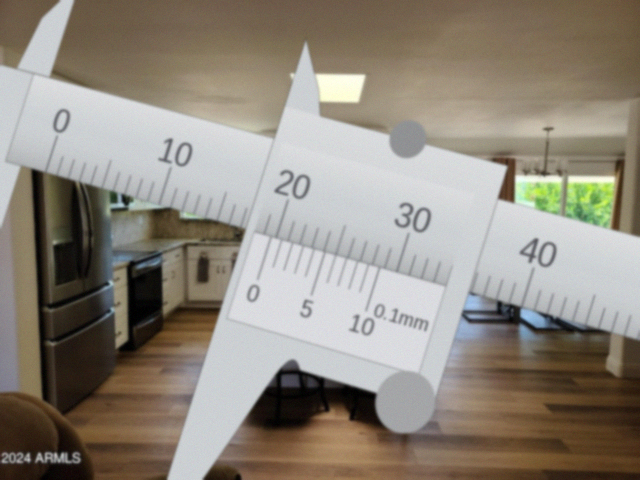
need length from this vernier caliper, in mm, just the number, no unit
19.6
